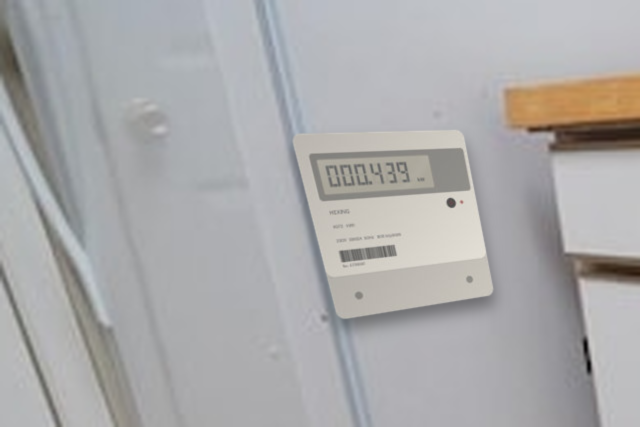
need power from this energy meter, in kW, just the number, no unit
0.439
